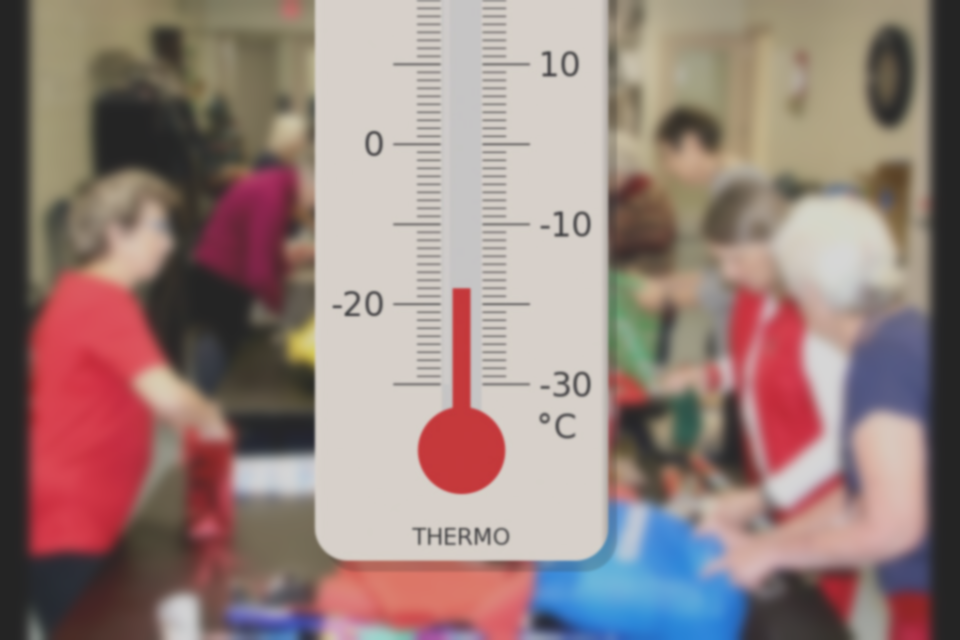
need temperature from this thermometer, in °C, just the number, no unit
-18
